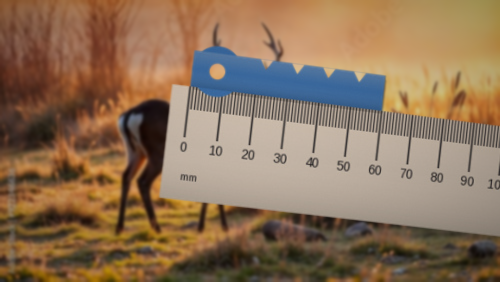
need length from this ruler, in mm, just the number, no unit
60
